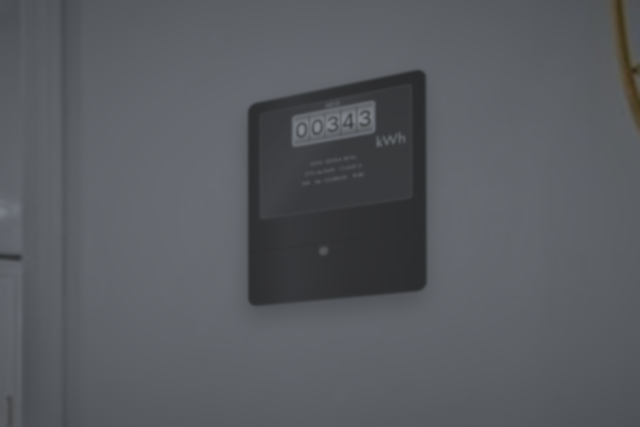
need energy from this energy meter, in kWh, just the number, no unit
343
